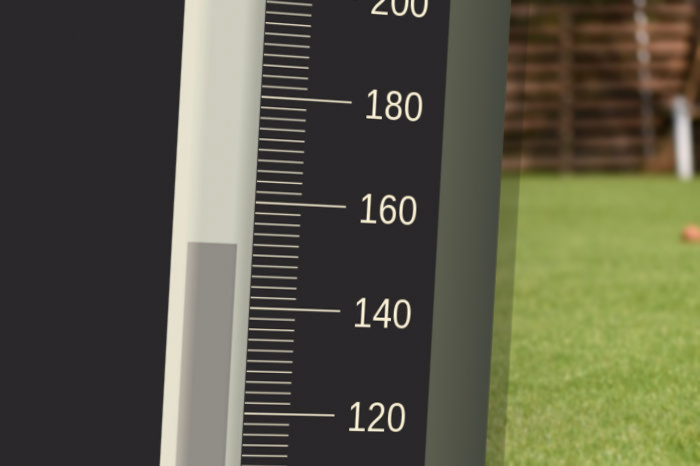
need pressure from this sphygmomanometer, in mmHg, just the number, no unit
152
